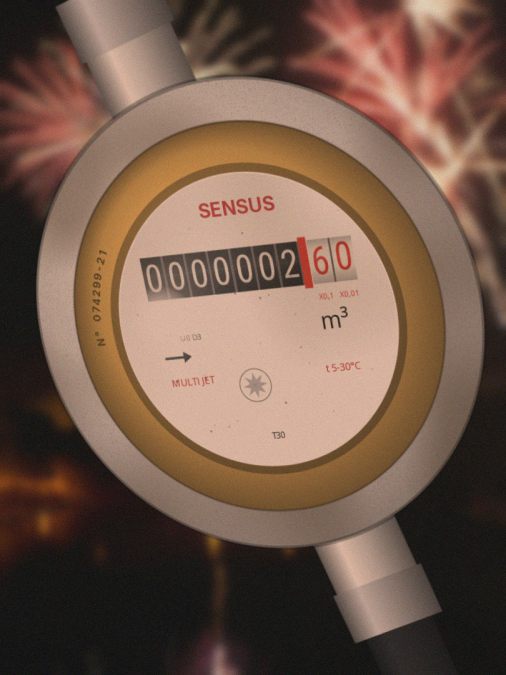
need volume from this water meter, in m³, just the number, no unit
2.60
